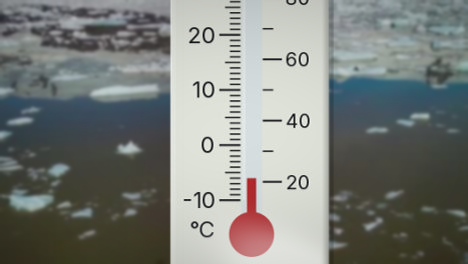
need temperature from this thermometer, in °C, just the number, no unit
-6
